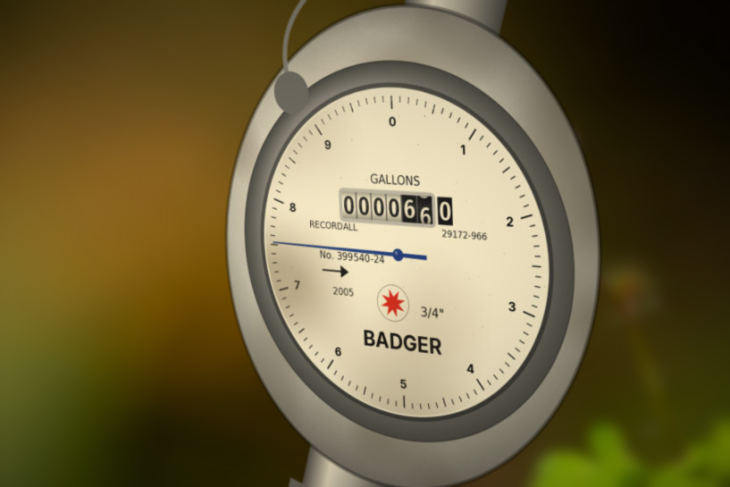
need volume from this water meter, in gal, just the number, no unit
657.5
